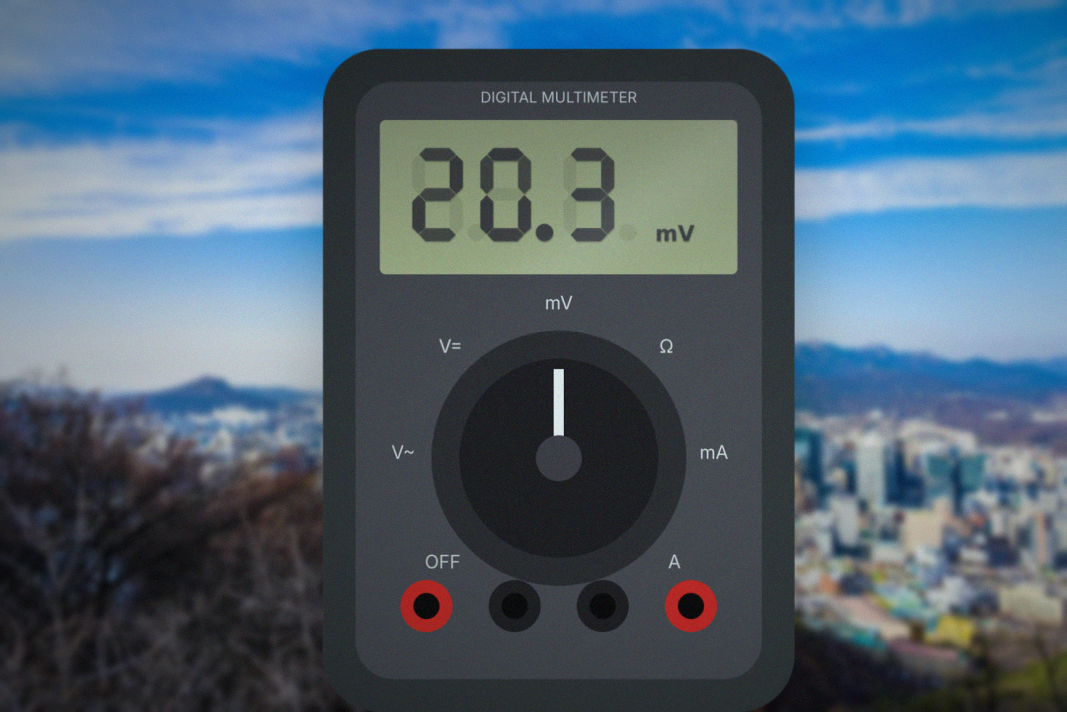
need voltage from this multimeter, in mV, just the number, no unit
20.3
